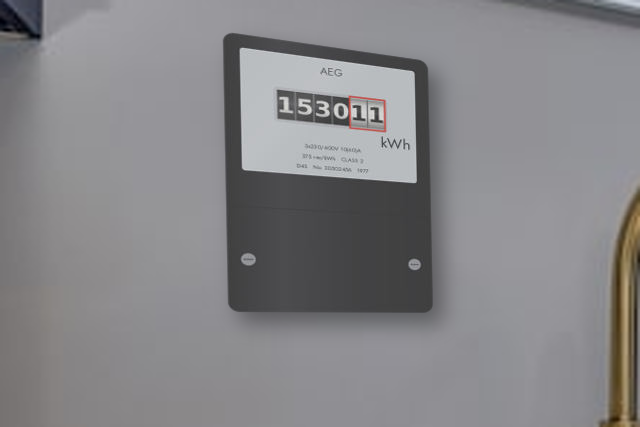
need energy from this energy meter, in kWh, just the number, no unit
1530.11
